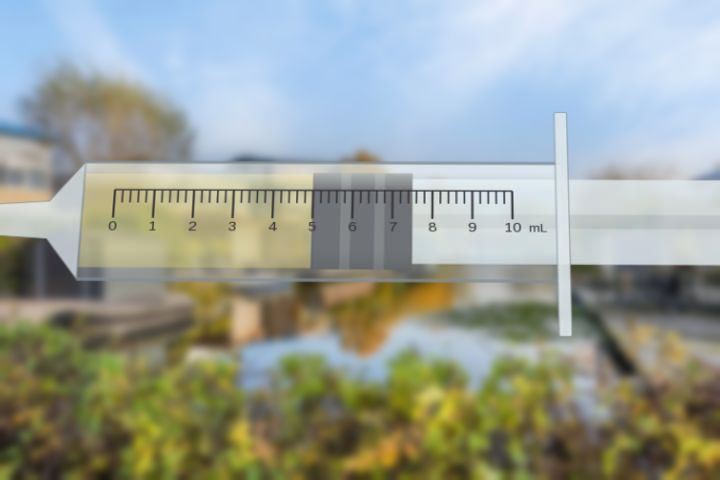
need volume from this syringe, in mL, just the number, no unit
5
